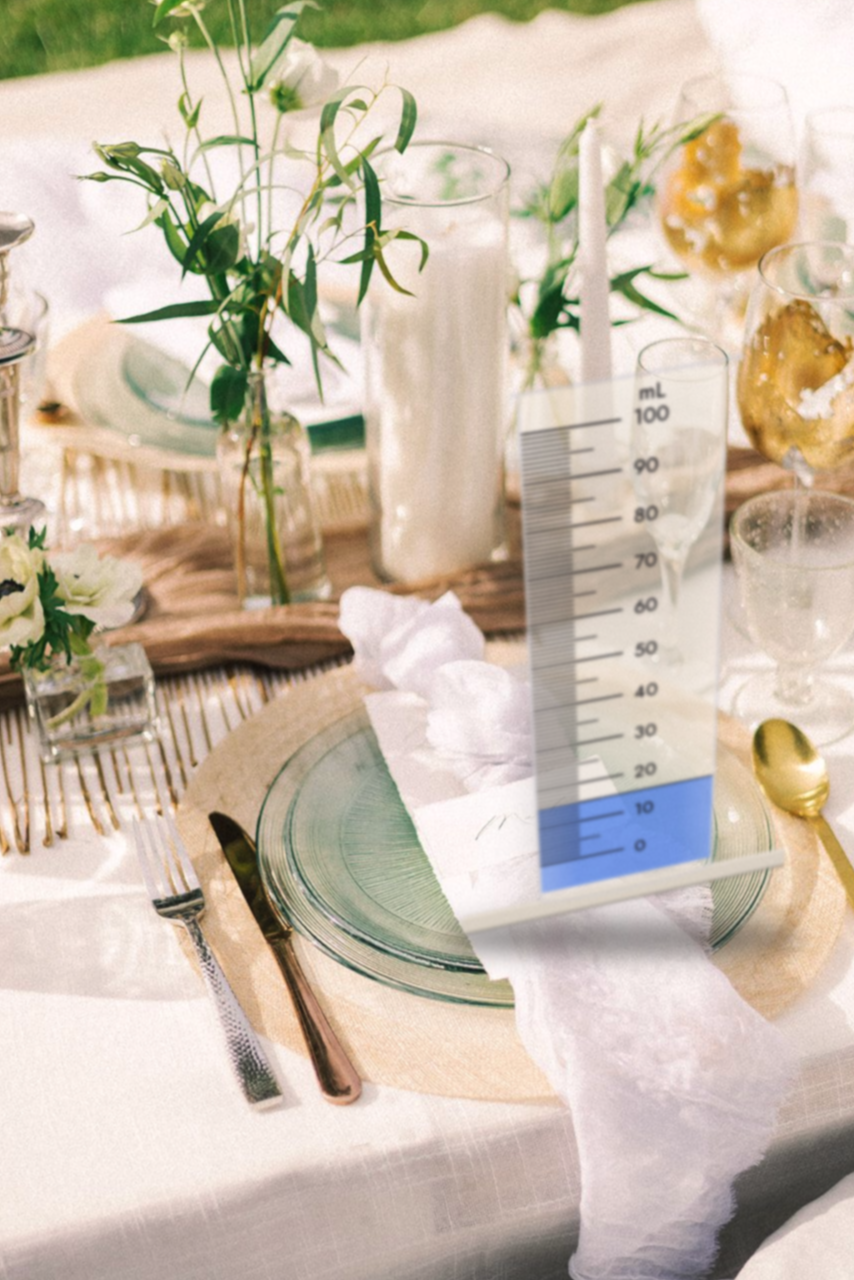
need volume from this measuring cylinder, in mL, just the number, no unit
15
